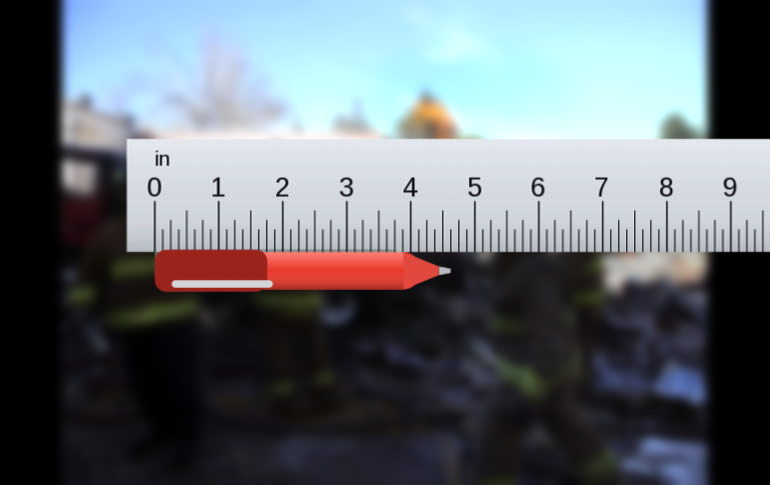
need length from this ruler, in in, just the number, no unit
4.625
